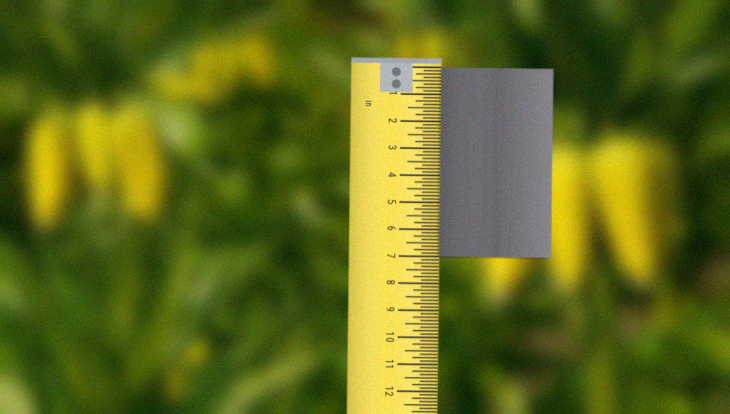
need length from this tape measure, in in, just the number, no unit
7
